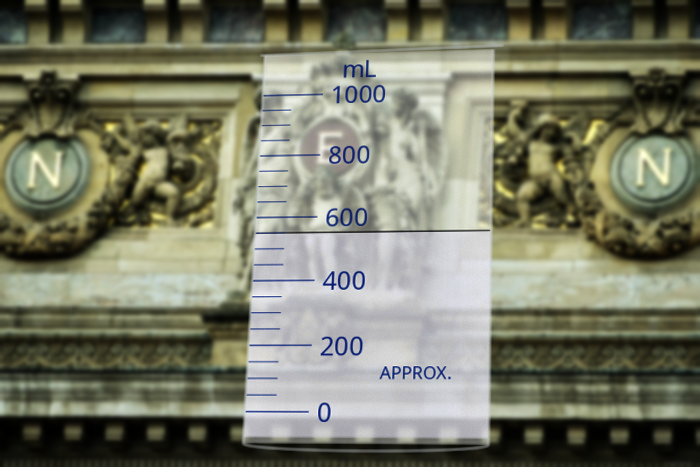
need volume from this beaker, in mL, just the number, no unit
550
